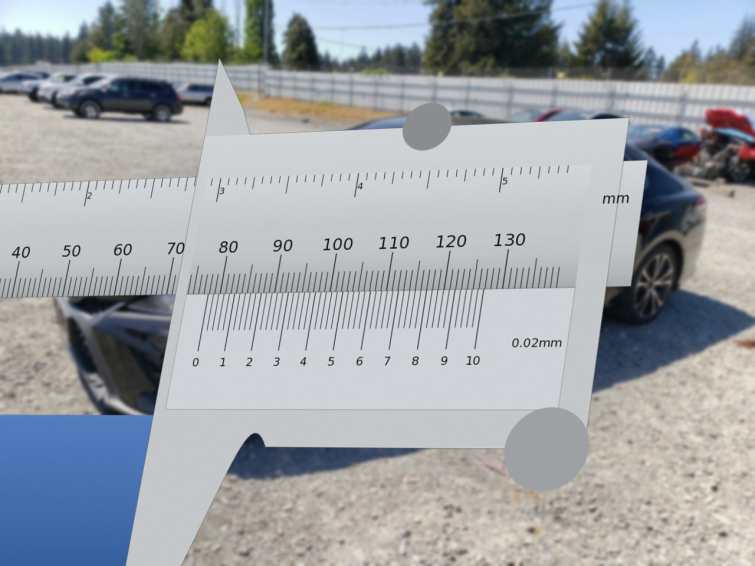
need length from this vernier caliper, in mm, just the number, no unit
77.8
